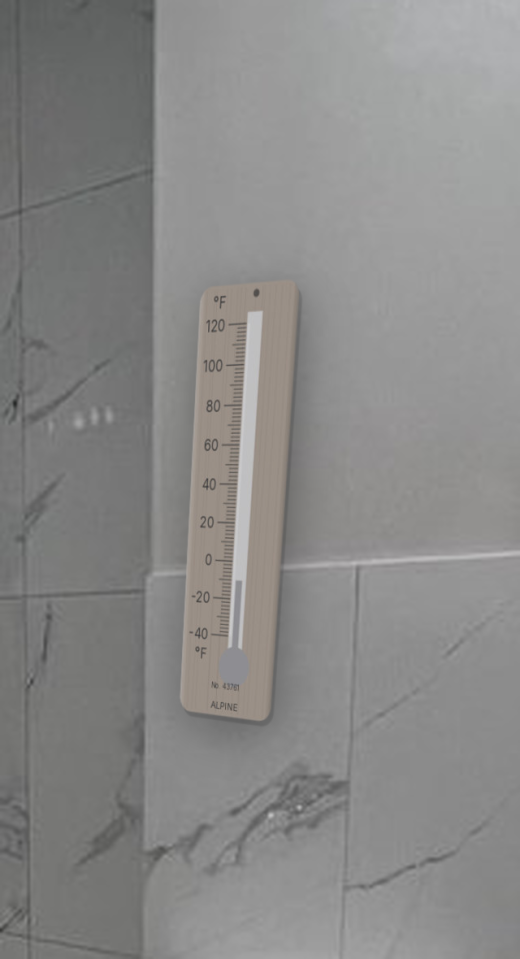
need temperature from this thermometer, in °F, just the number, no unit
-10
